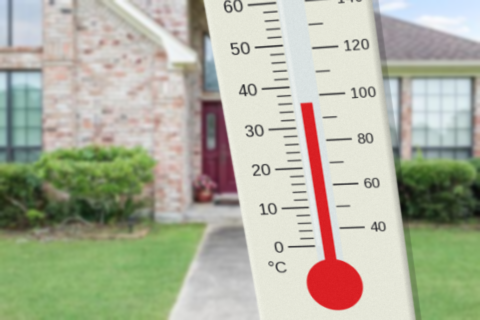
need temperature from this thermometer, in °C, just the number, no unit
36
